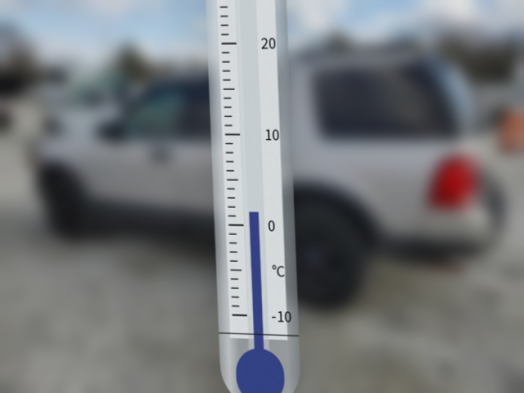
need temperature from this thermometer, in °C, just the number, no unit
1.5
